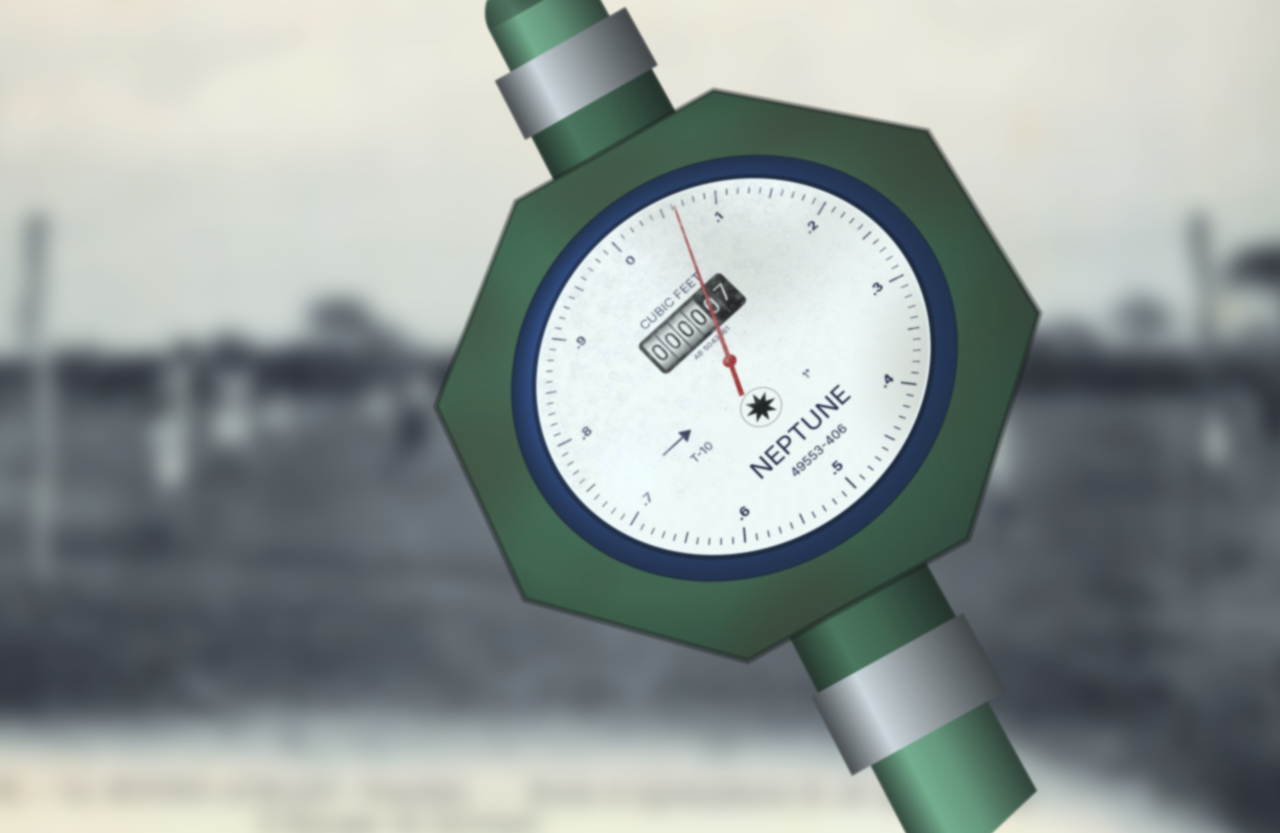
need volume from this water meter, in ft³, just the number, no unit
7.06
